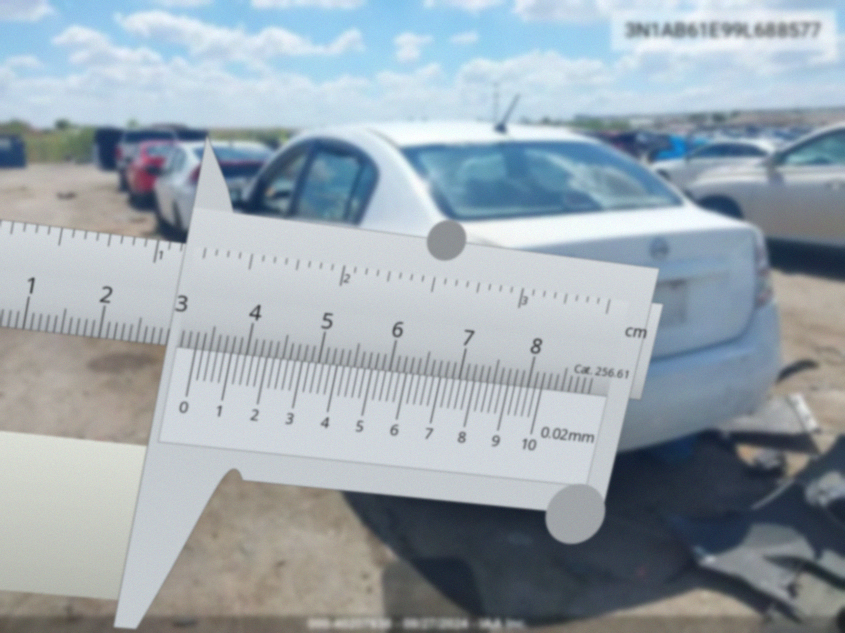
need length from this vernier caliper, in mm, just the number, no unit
33.0
